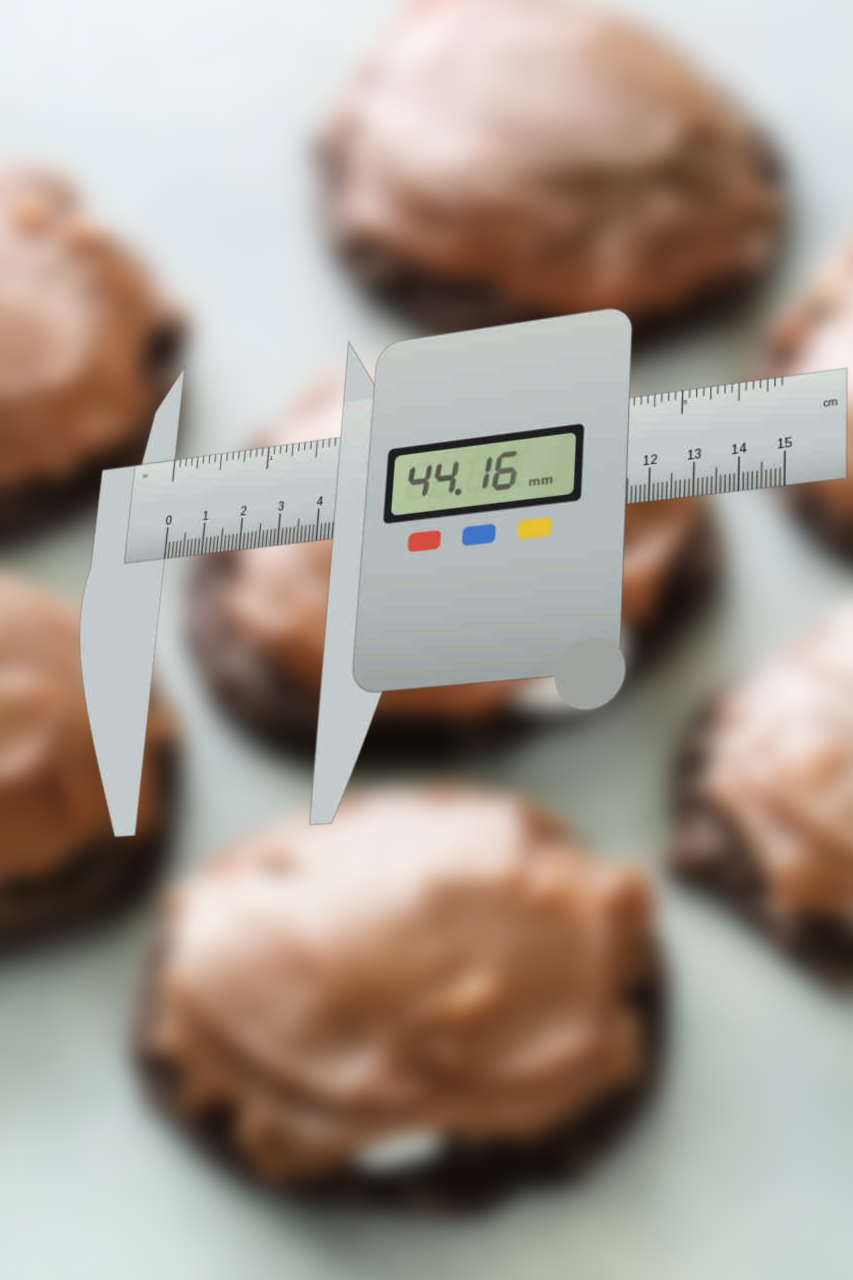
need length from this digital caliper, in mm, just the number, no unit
44.16
